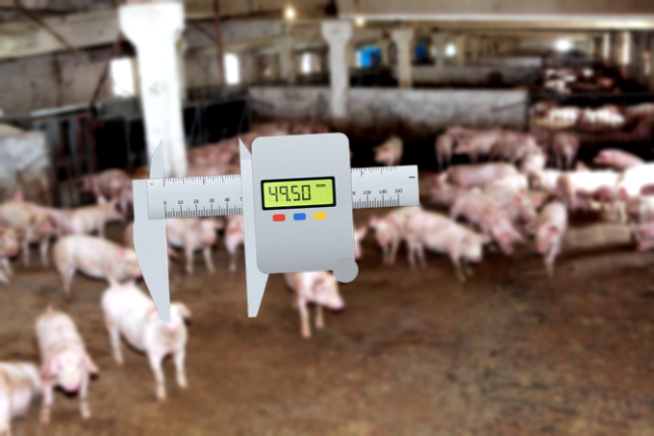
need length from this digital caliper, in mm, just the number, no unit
49.50
